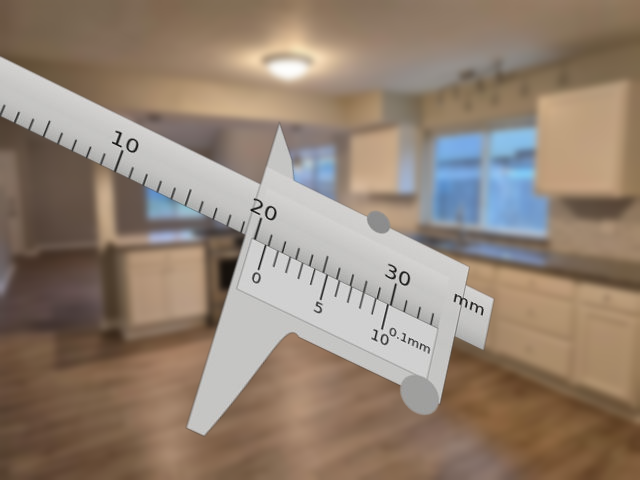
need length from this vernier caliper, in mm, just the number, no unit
20.8
